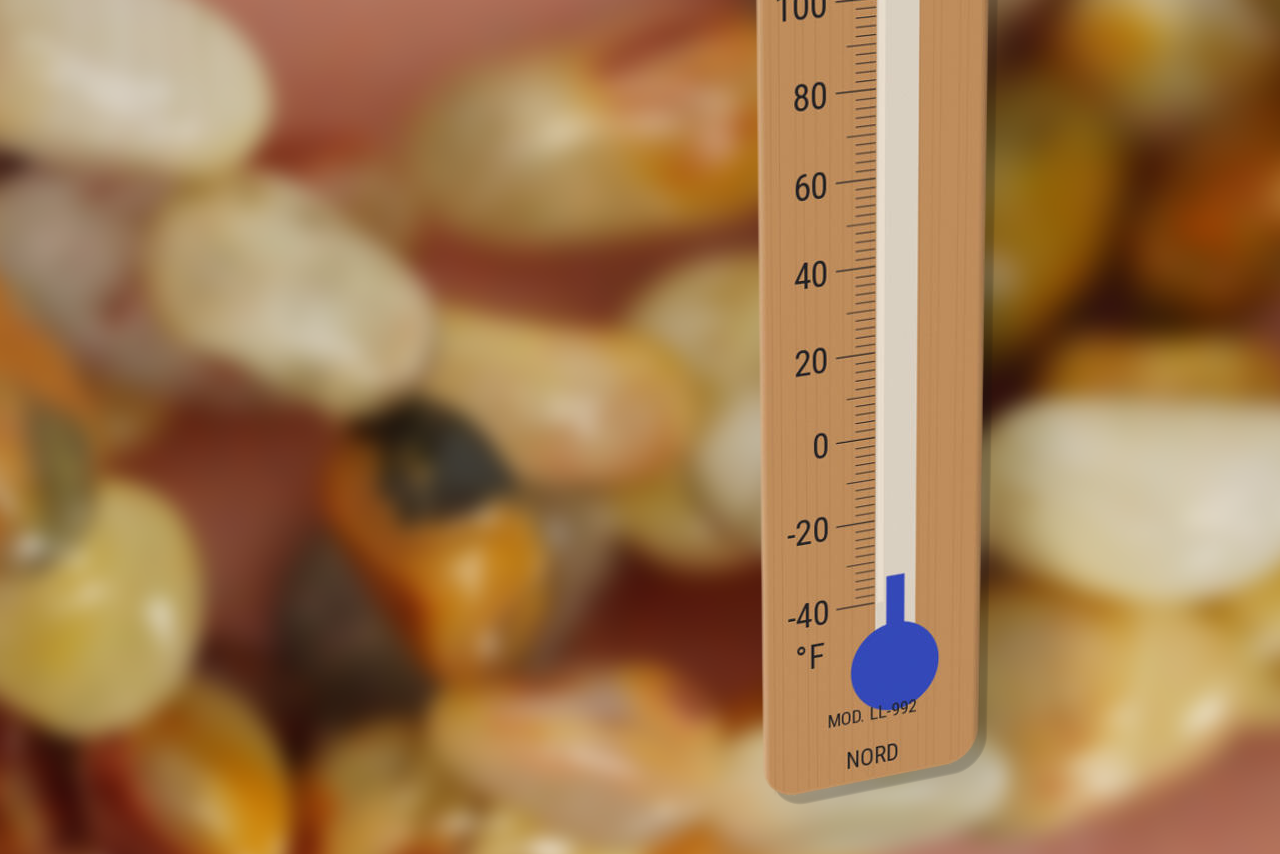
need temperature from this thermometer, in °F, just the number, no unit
-34
